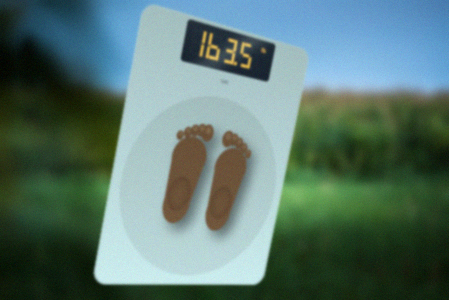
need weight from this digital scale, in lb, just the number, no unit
163.5
